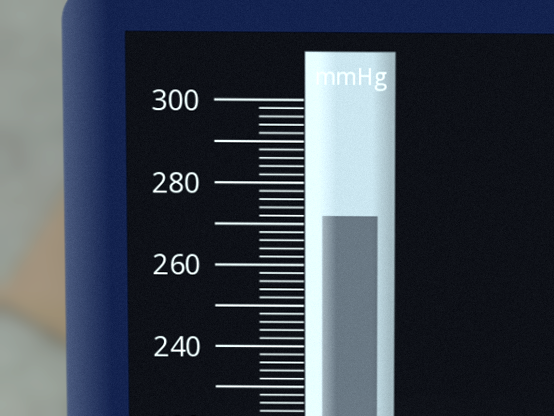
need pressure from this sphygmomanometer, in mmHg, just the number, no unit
272
